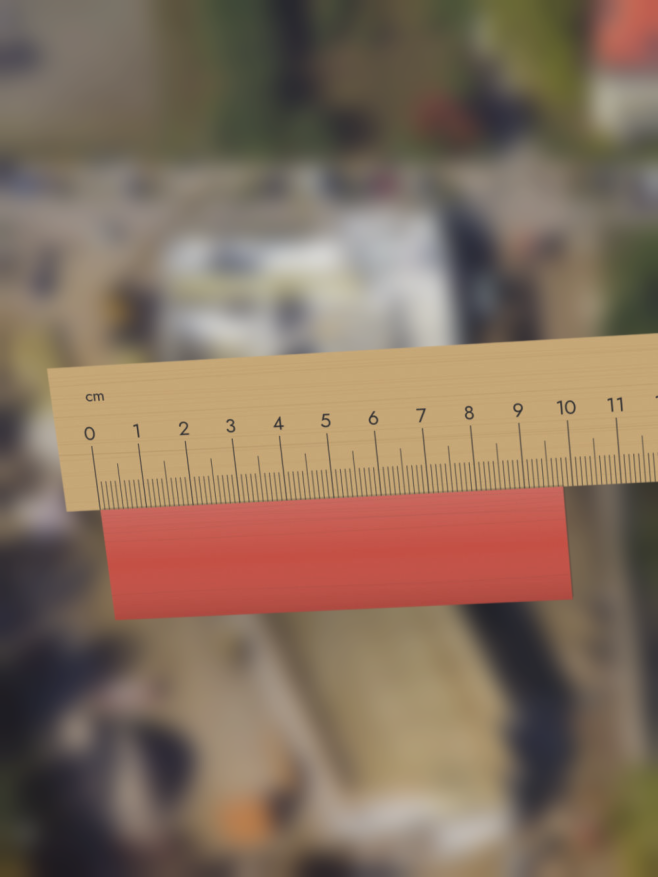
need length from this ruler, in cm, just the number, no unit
9.8
